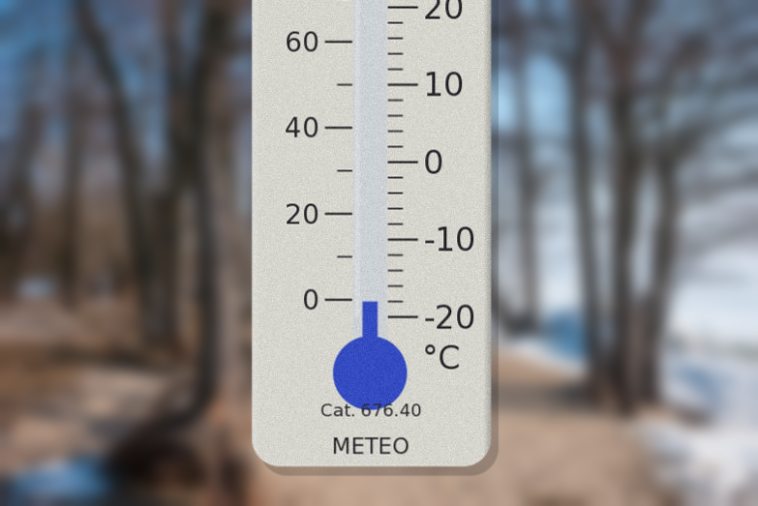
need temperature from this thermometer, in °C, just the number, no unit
-18
